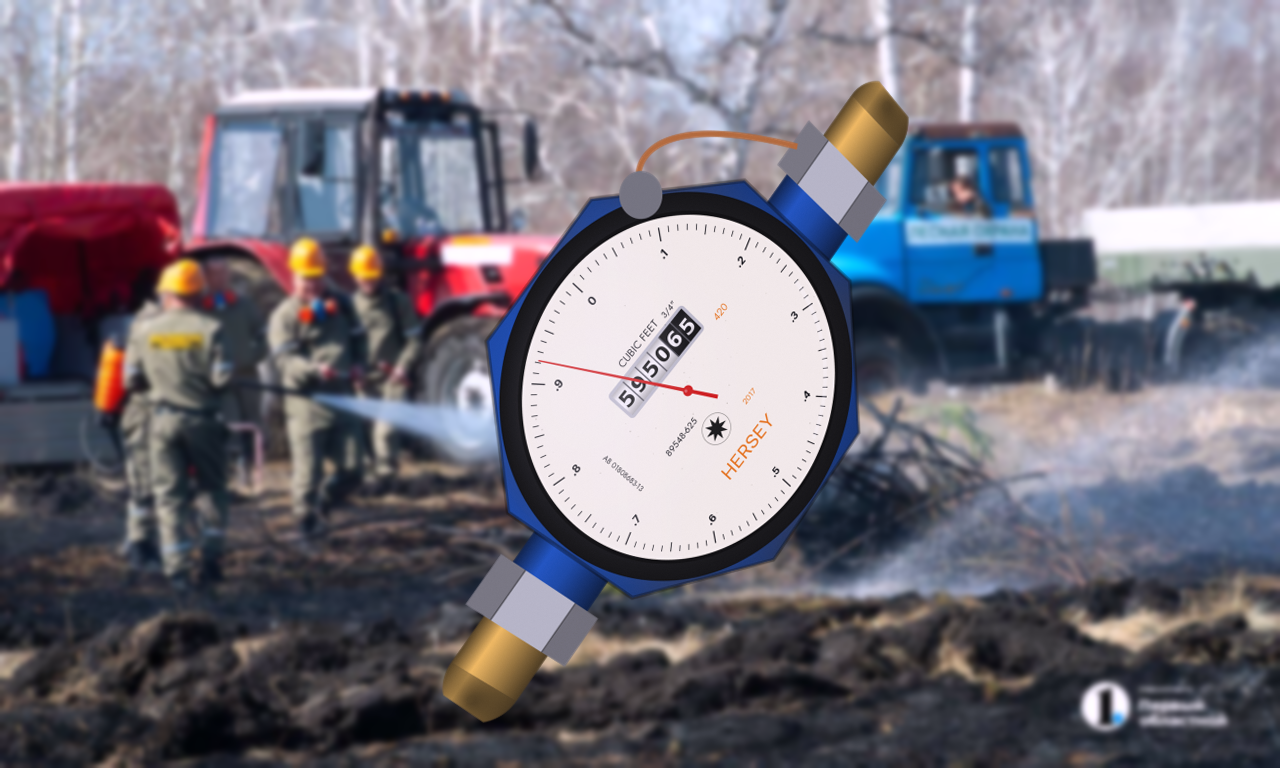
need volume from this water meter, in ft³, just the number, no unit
595064.92
